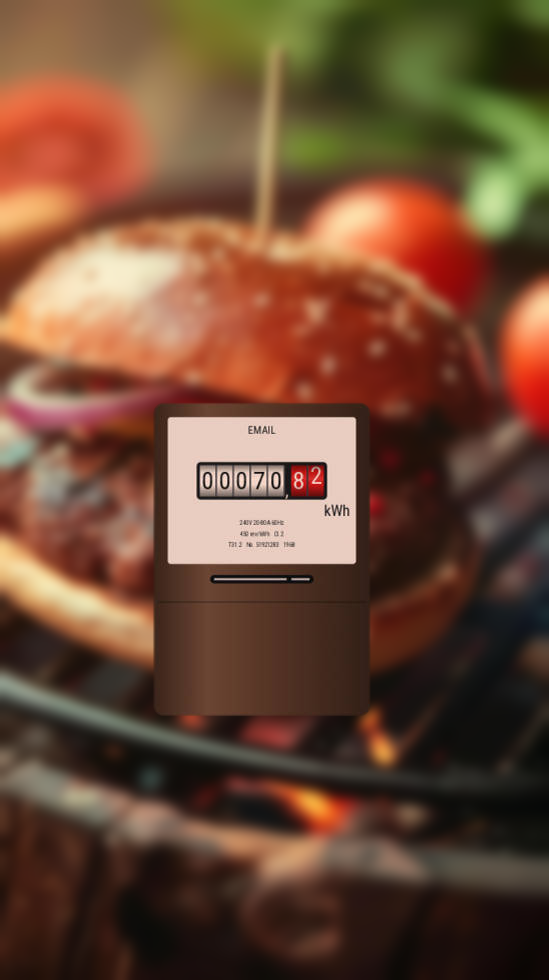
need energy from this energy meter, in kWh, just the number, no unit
70.82
